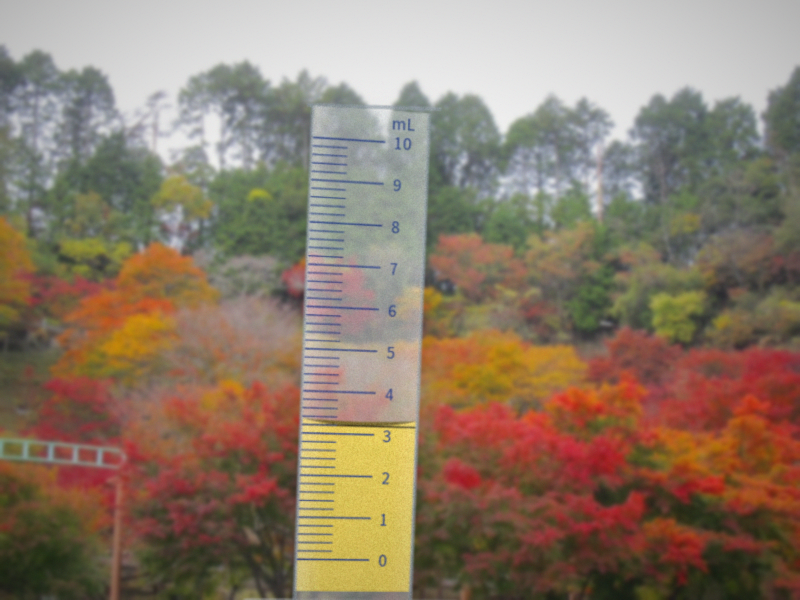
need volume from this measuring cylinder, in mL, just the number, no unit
3.2
